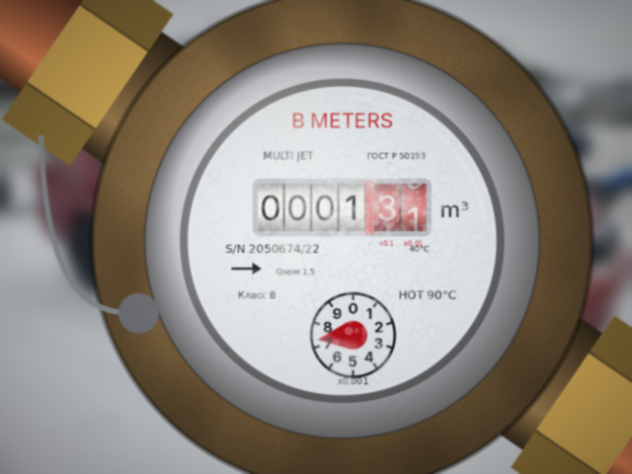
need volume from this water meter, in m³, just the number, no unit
1.307
